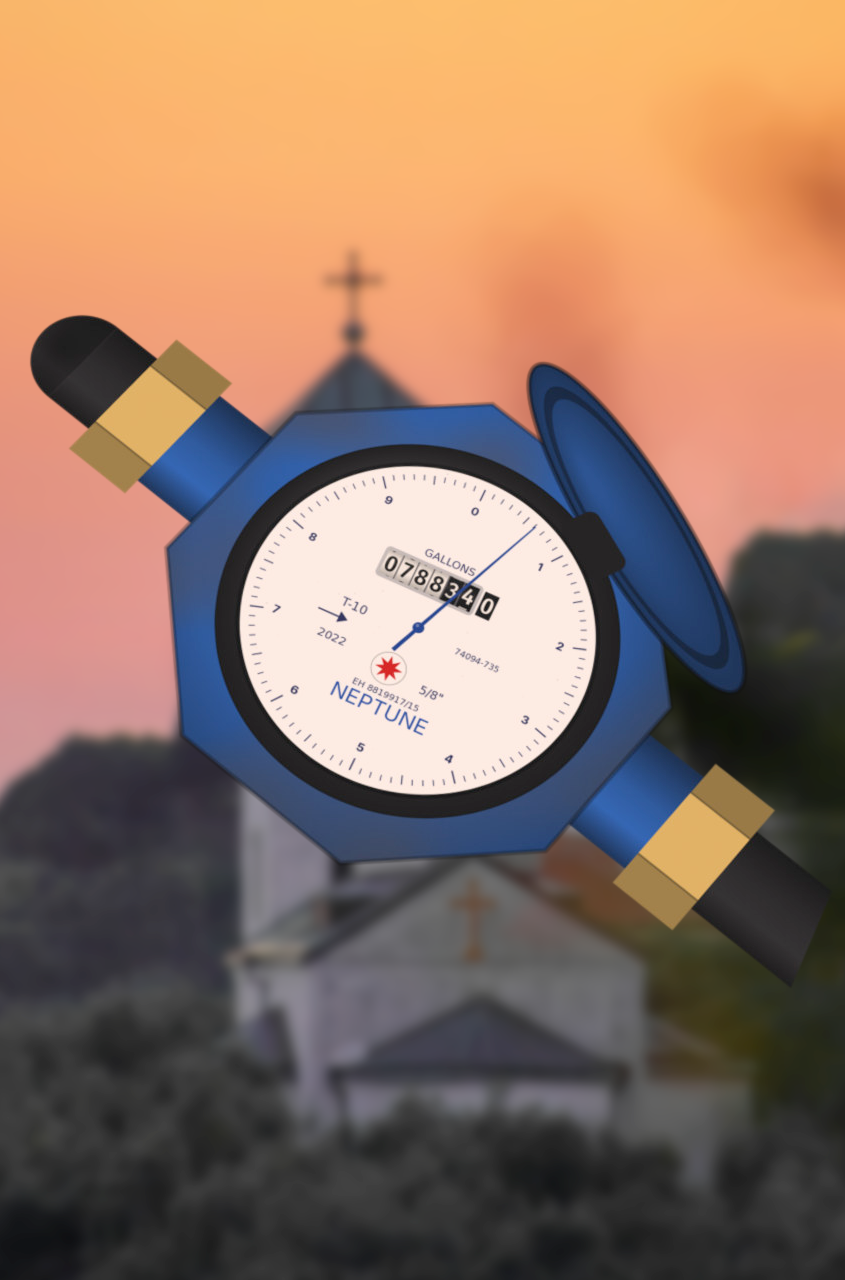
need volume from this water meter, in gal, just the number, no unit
788340.6
